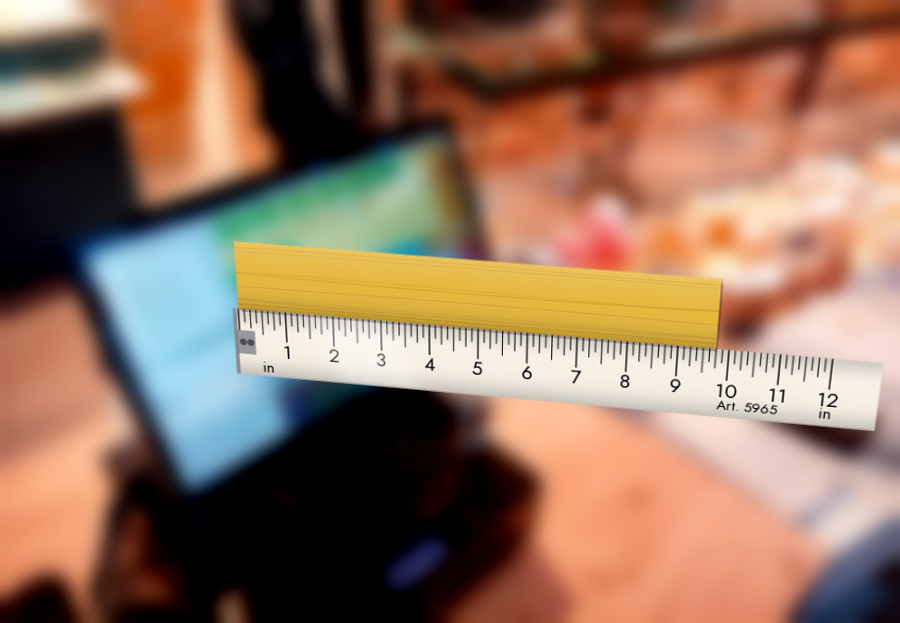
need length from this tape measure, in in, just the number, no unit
9.75
